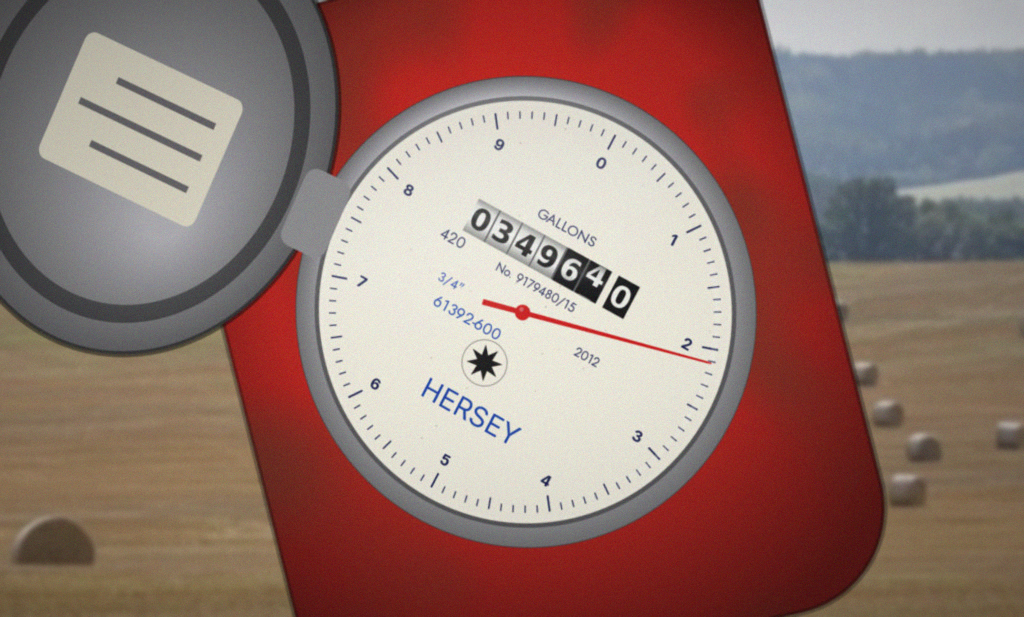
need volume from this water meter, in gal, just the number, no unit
349642.1
